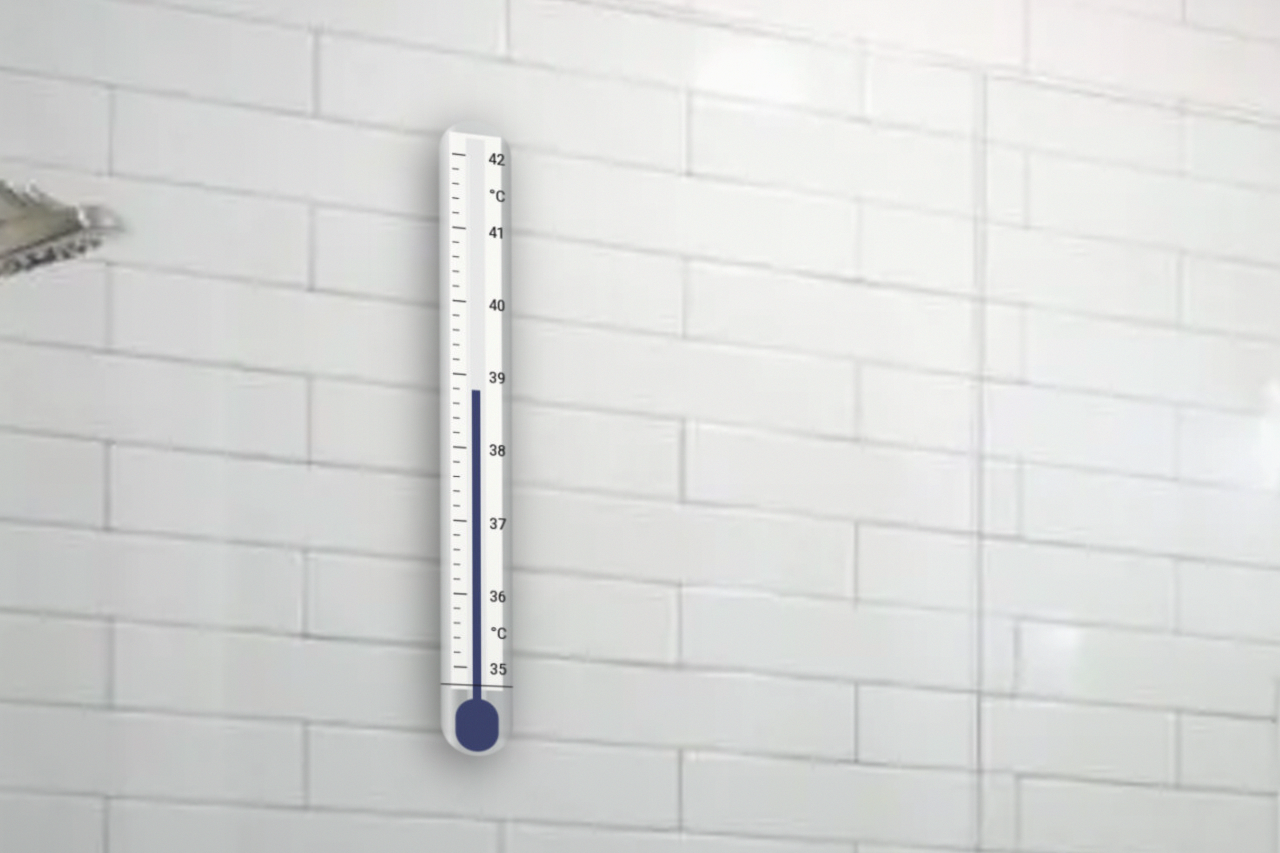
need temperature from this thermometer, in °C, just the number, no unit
38.8
